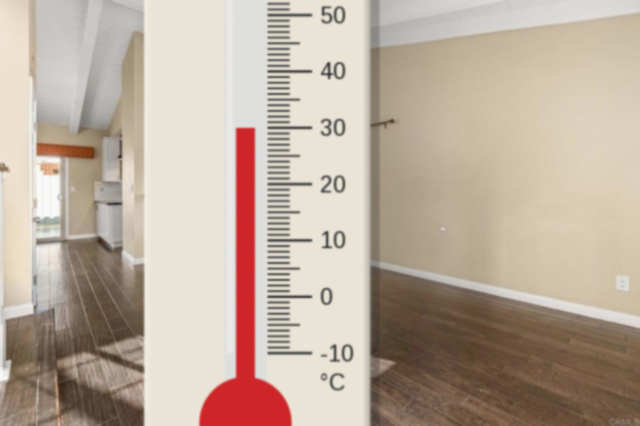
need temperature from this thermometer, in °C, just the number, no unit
30
